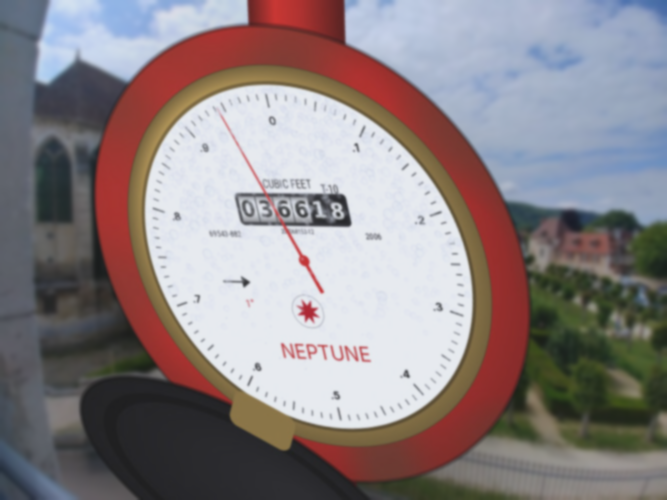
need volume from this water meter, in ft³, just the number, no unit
36617.94
